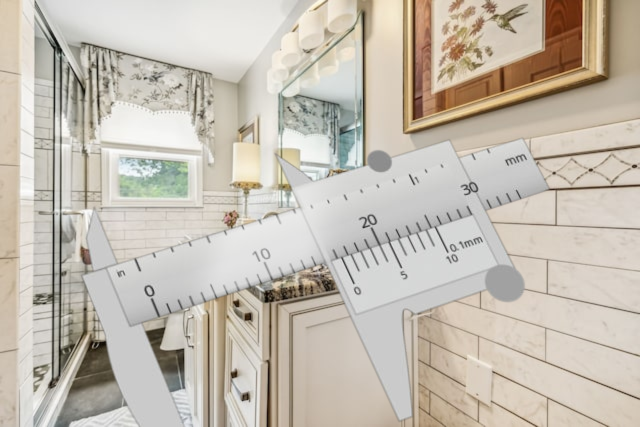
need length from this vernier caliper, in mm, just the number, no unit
16.4
